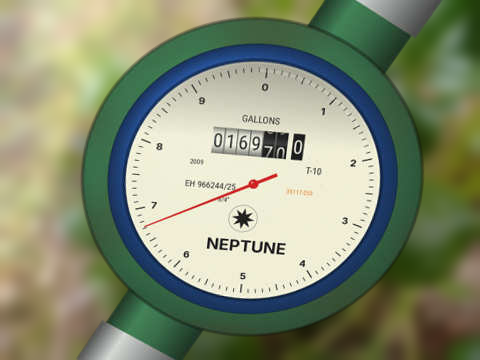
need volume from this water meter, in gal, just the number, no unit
169696.7
